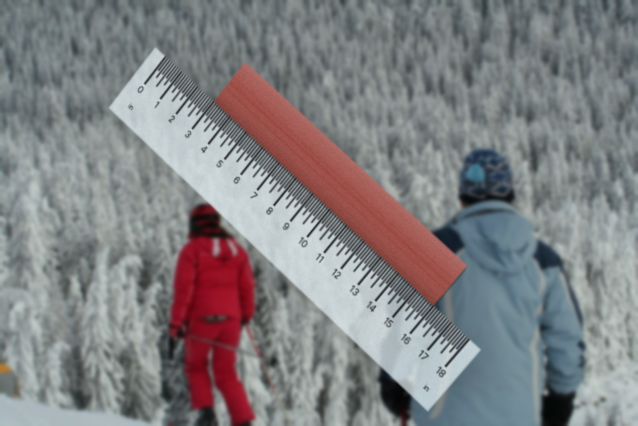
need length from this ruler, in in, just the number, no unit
13
